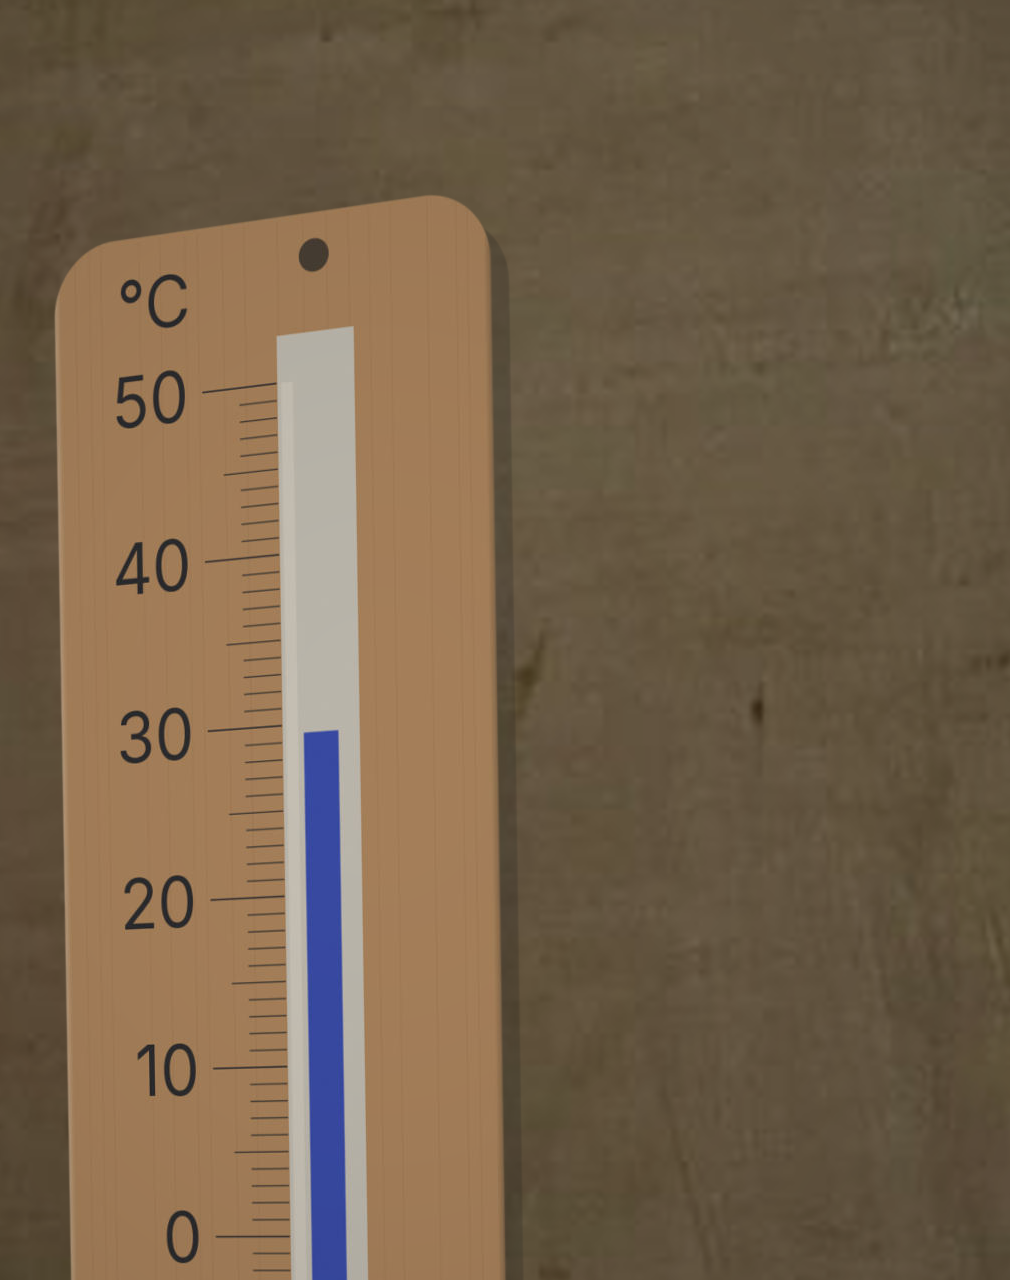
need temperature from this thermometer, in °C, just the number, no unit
29.5
